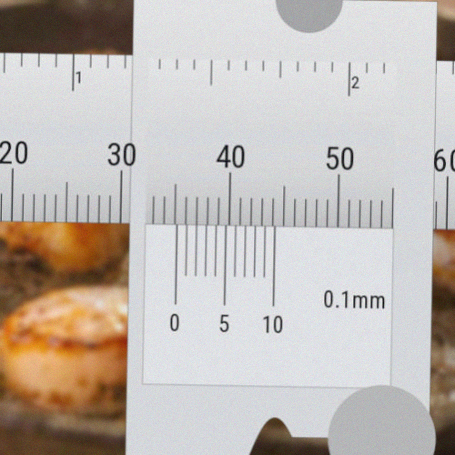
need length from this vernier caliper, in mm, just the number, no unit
35.2
